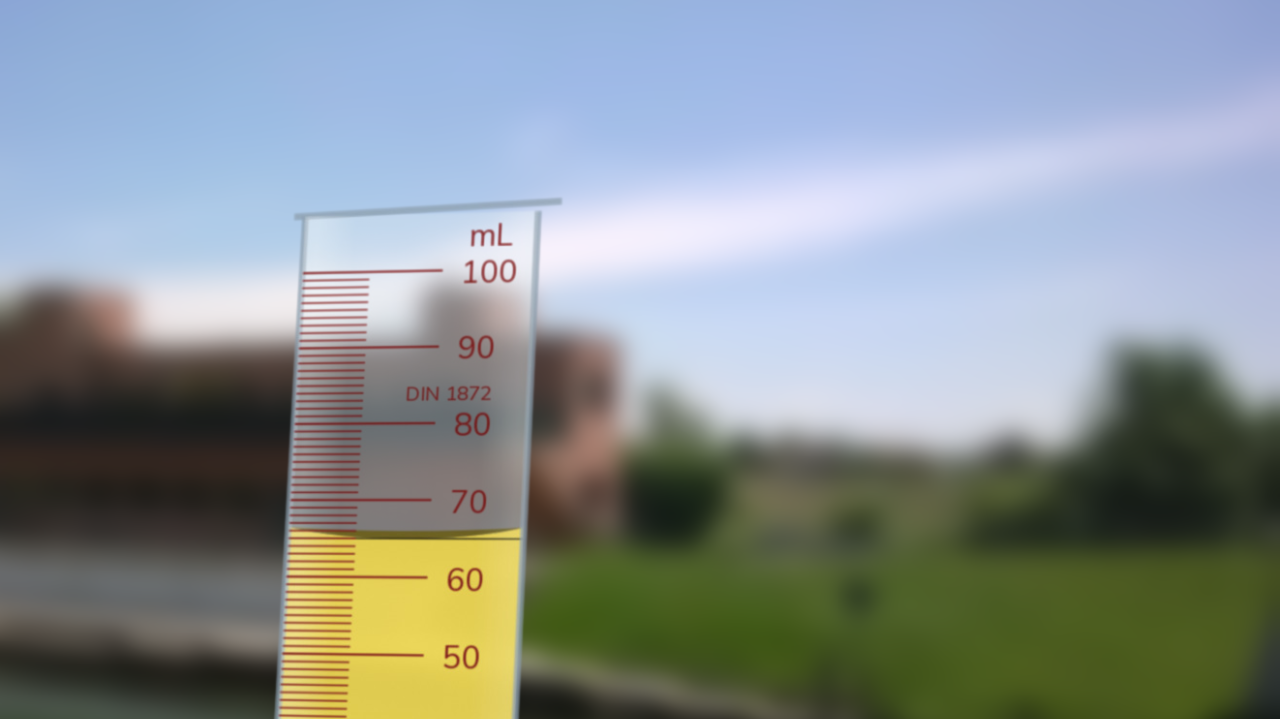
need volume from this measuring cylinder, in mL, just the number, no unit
65
